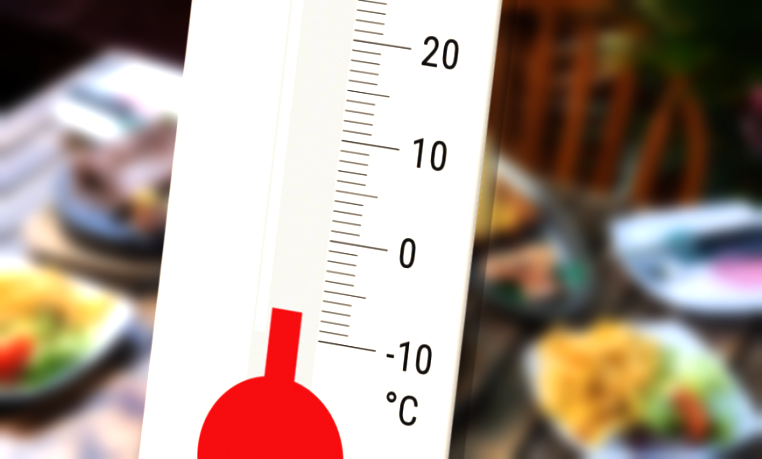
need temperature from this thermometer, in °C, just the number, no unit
-7.5
